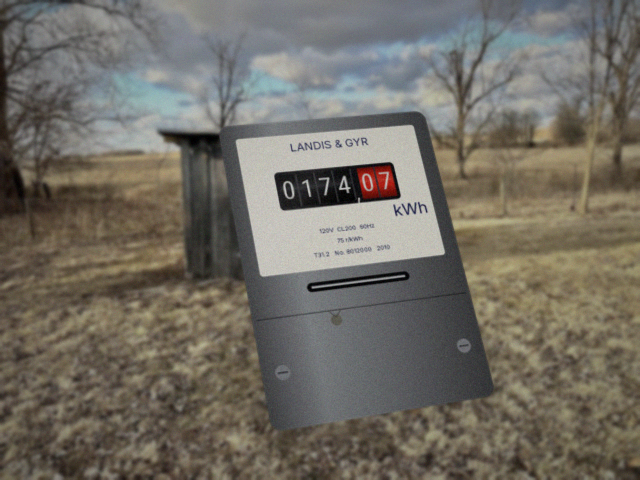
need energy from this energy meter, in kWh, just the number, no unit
174.07
